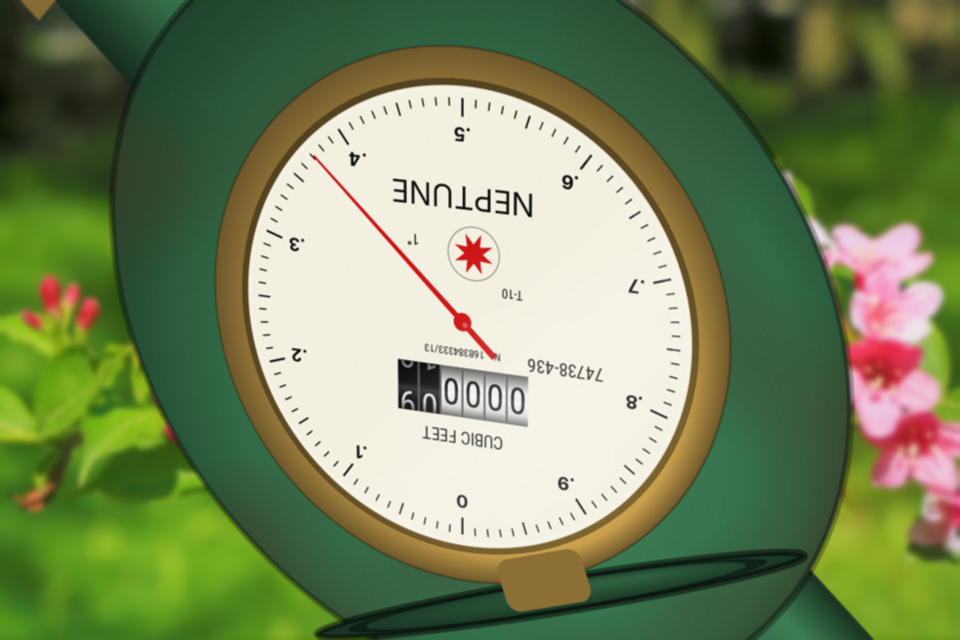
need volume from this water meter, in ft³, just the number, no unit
9.37
